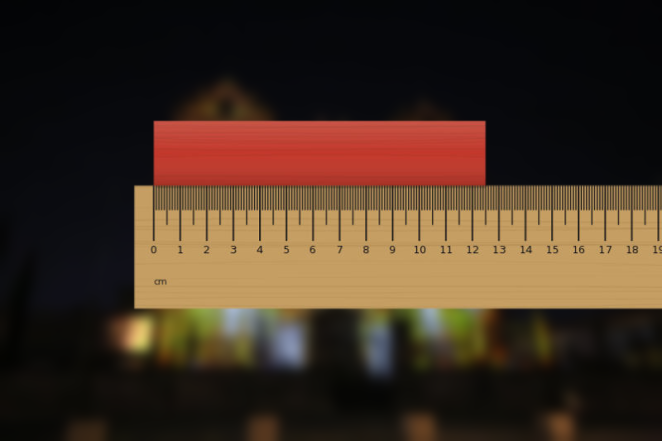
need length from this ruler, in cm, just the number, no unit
12.5
